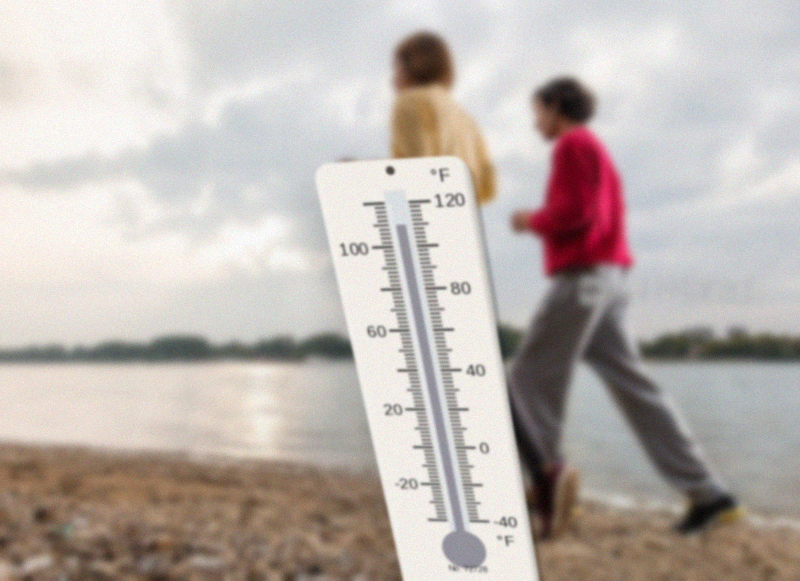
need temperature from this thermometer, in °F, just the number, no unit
110
